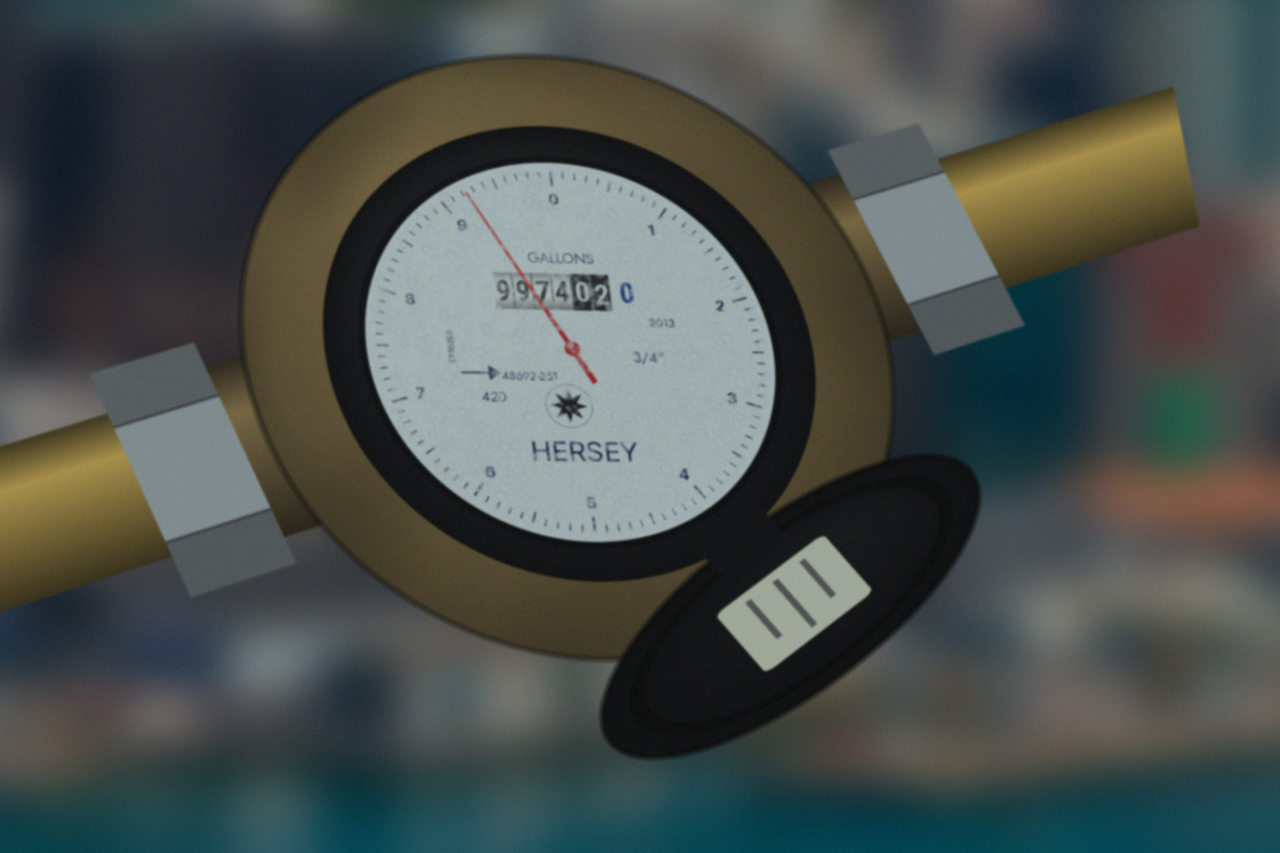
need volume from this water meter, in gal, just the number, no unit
9974019.2
